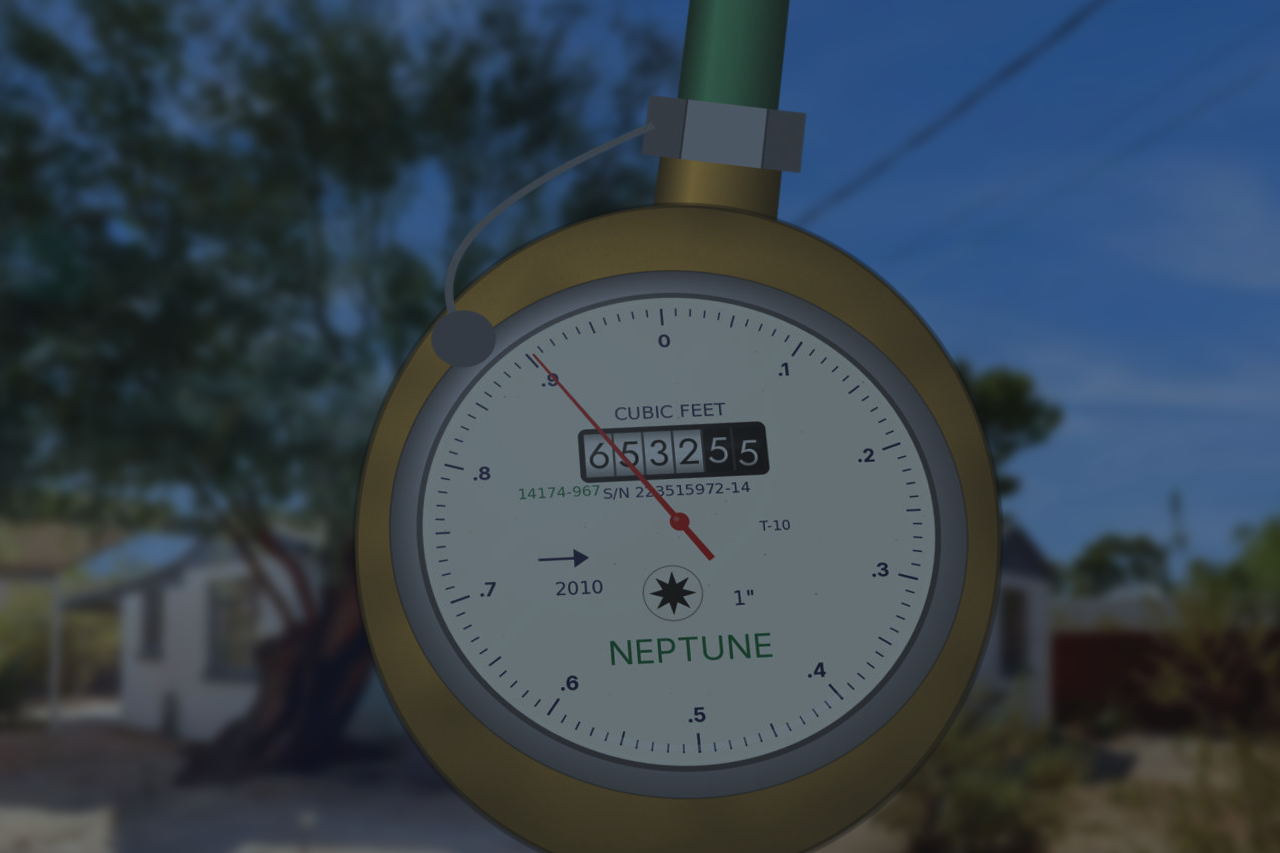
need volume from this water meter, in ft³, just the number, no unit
653254.90
